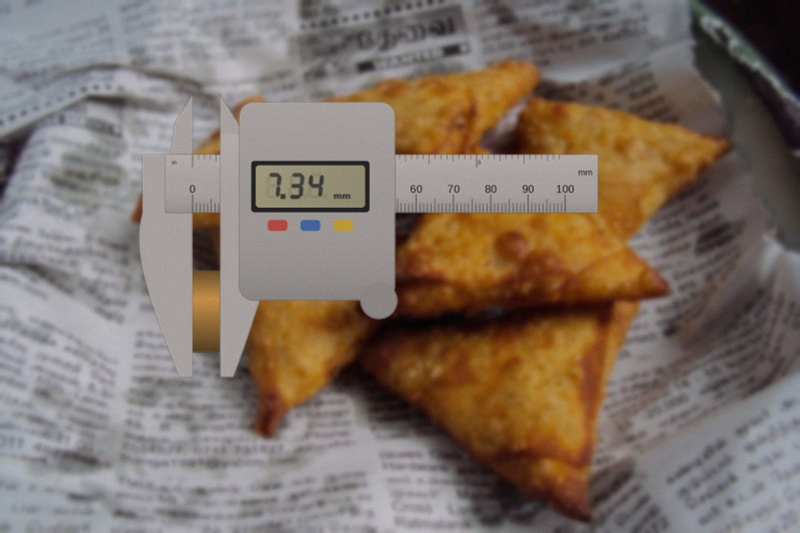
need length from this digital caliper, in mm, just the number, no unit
7.34
